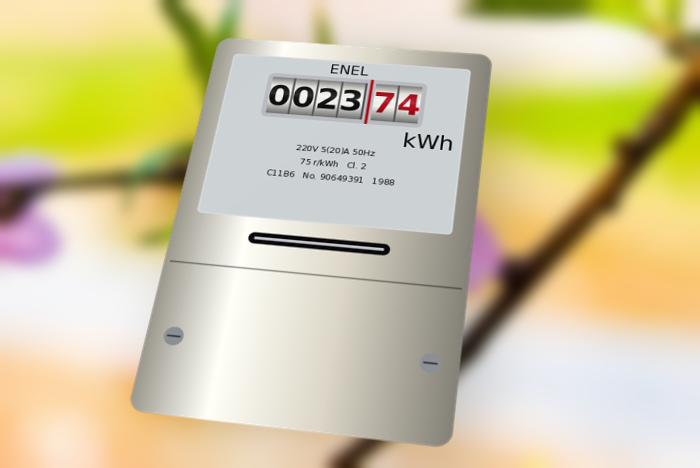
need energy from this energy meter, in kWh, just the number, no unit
23.74
